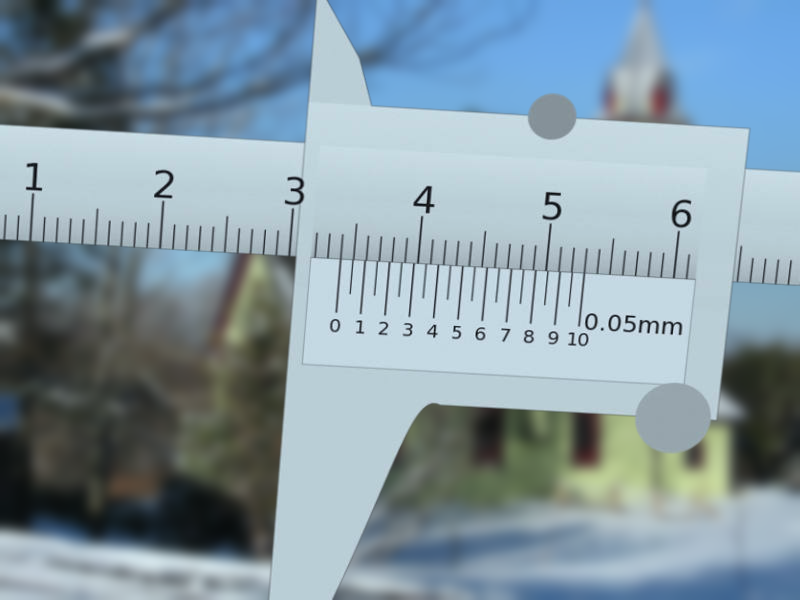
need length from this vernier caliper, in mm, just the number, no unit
34.0
